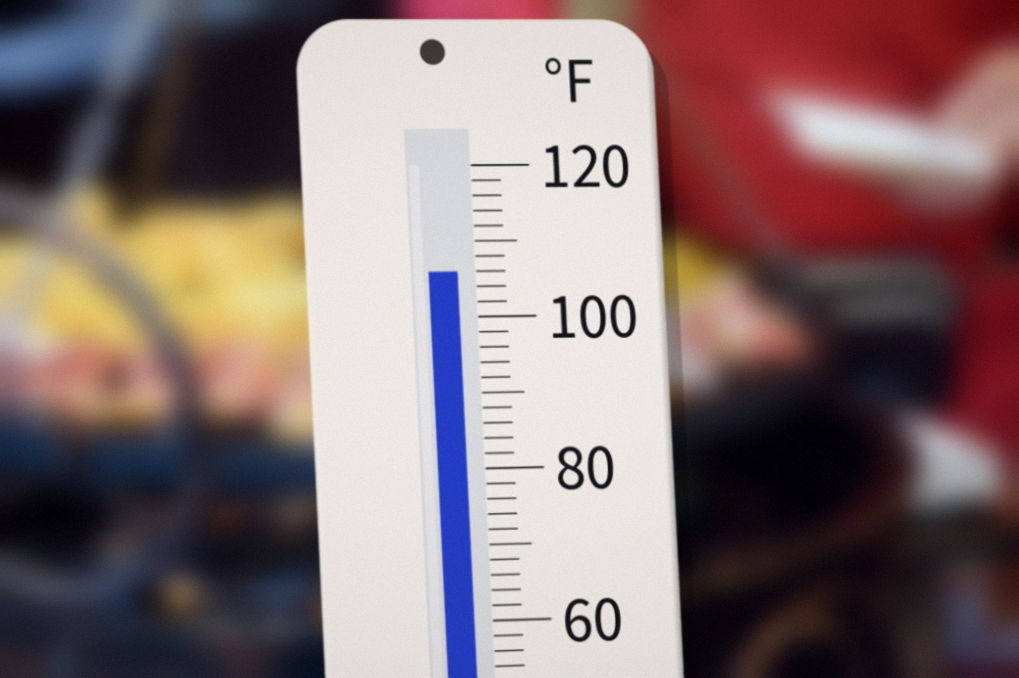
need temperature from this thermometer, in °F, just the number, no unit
106
